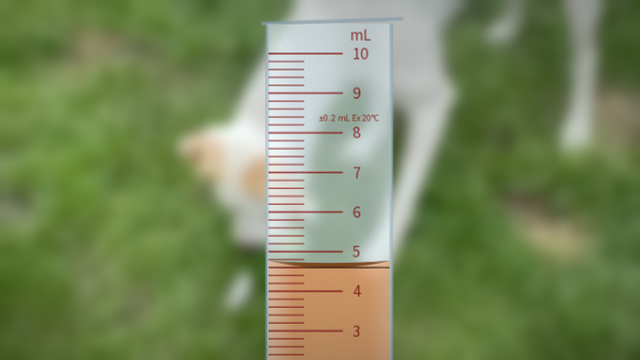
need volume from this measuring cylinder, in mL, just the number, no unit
4.6
